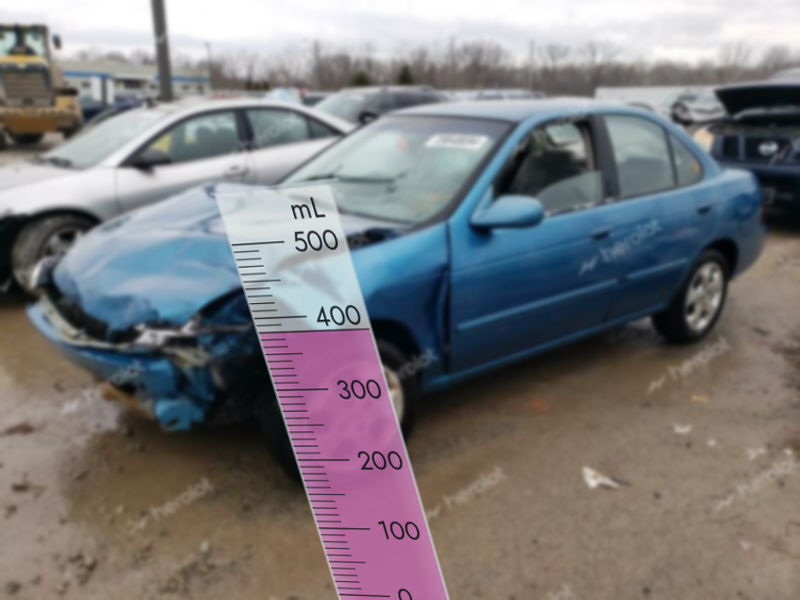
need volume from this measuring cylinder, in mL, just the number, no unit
380
